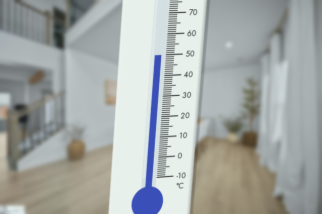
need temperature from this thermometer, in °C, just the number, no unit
50
